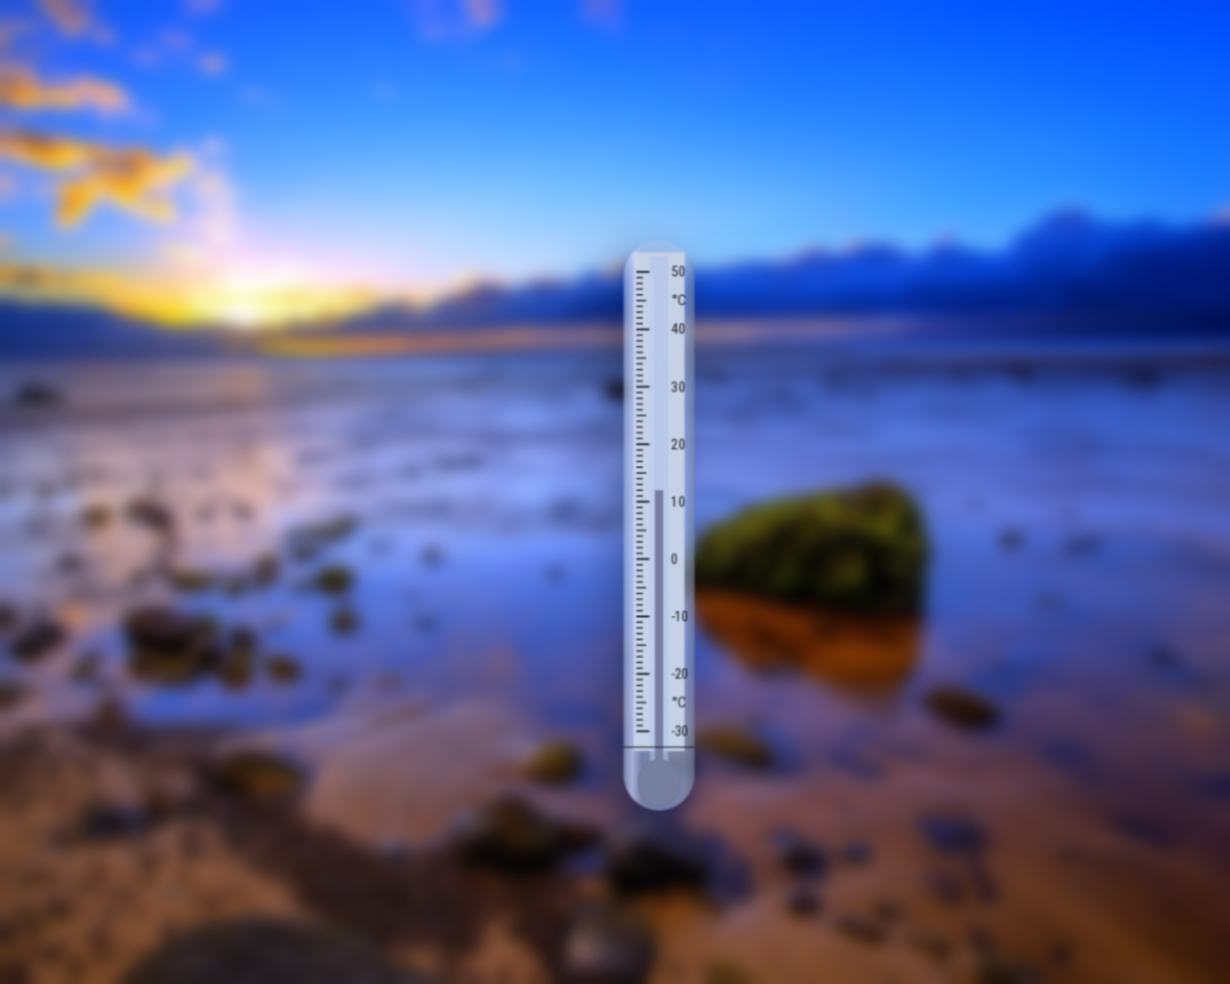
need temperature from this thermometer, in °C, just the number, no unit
12
